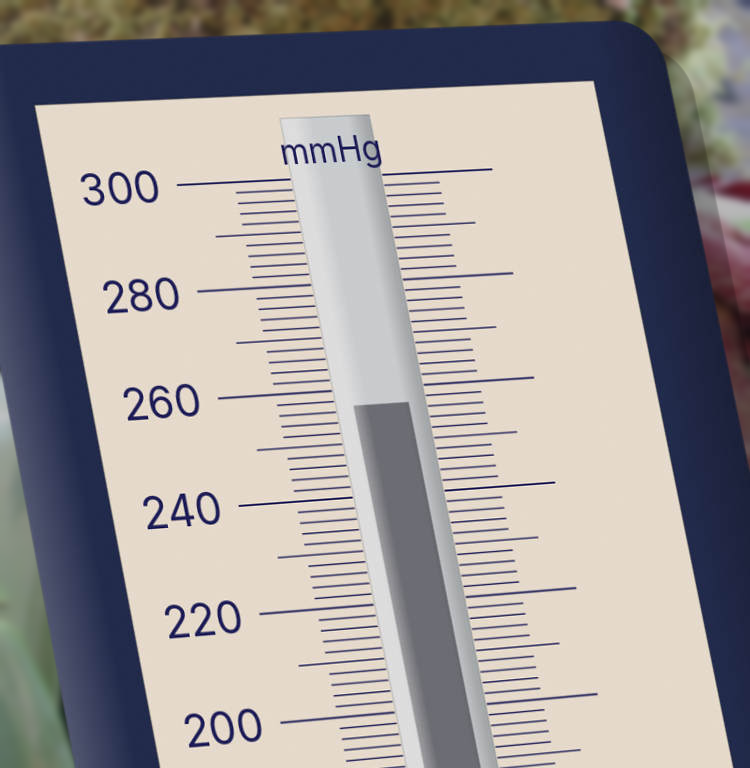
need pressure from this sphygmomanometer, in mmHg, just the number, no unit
257
